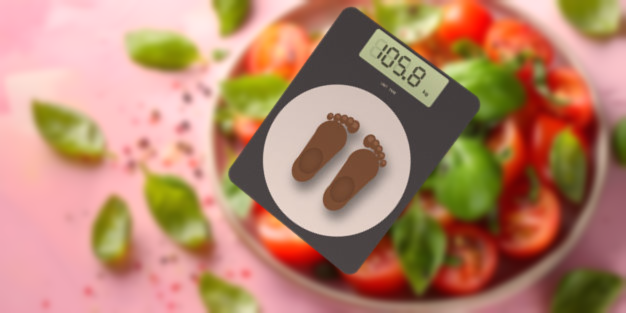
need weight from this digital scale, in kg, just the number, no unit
105.8
